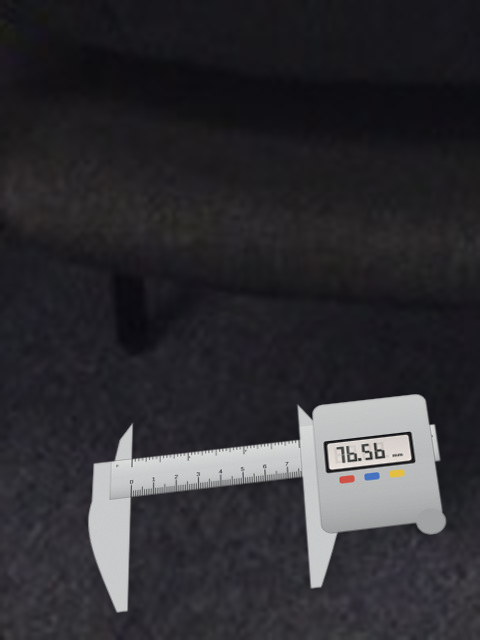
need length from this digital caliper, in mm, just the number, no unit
76.56
